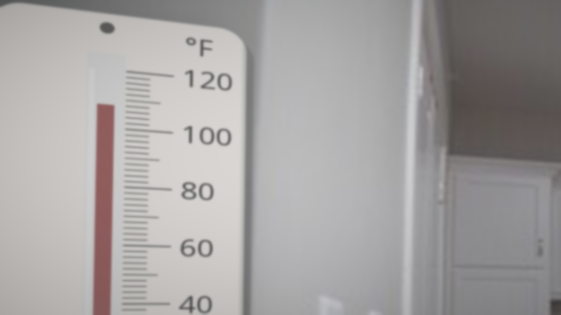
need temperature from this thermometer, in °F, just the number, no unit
108
